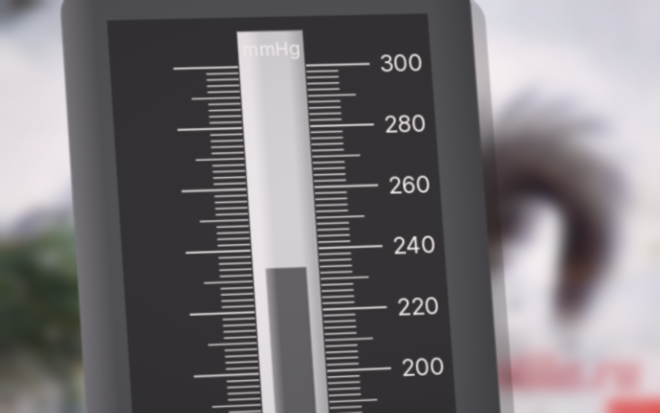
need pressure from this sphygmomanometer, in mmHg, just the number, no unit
234
